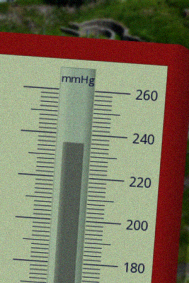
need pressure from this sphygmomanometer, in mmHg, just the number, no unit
236
